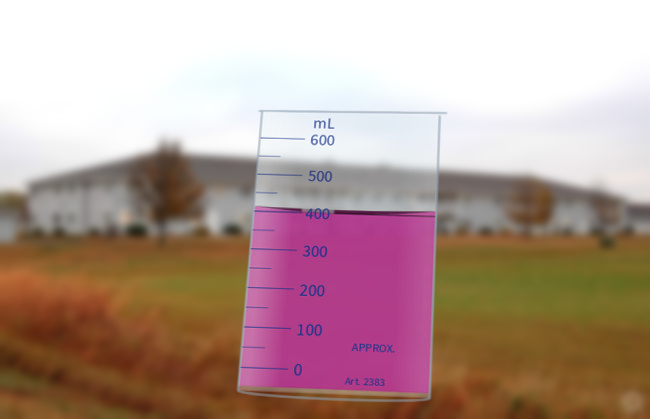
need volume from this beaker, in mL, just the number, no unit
400
